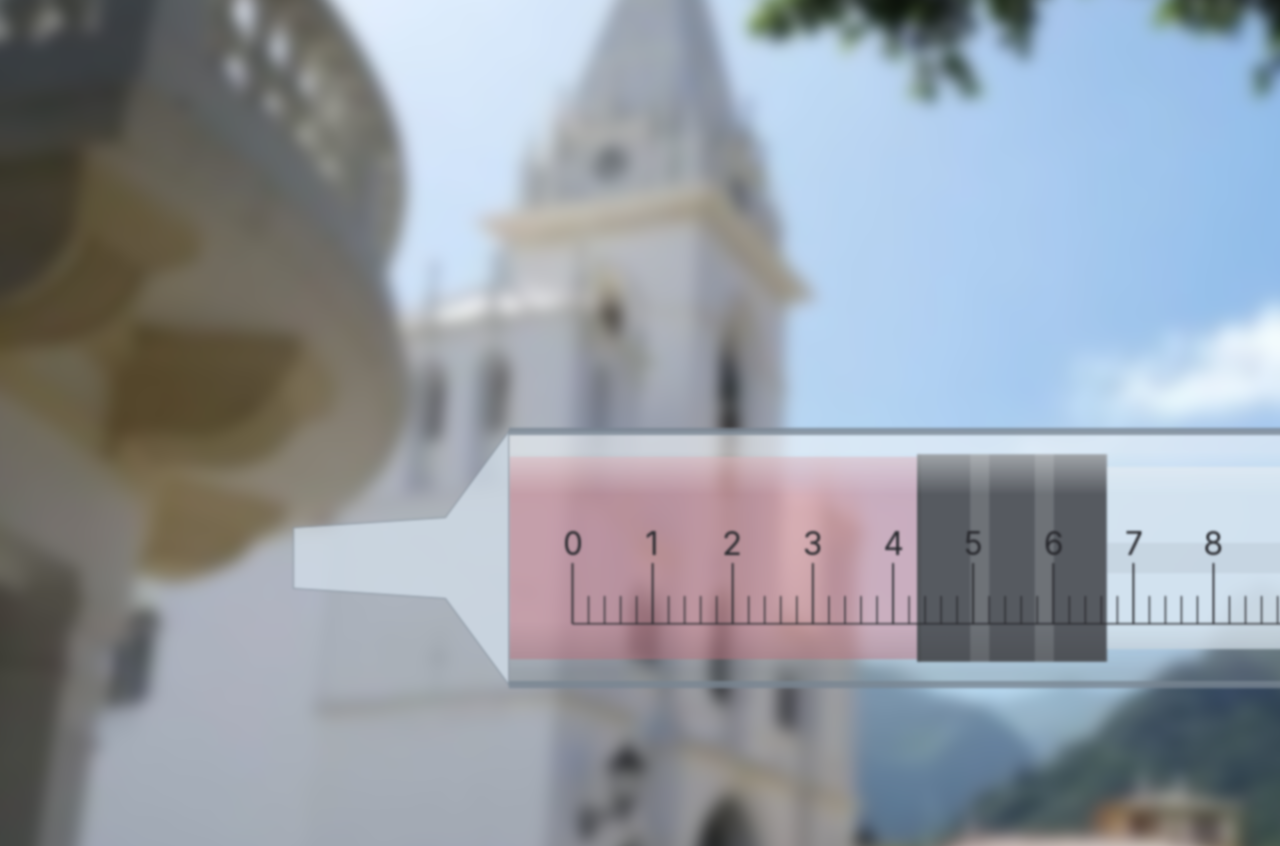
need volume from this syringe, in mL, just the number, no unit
4.3
